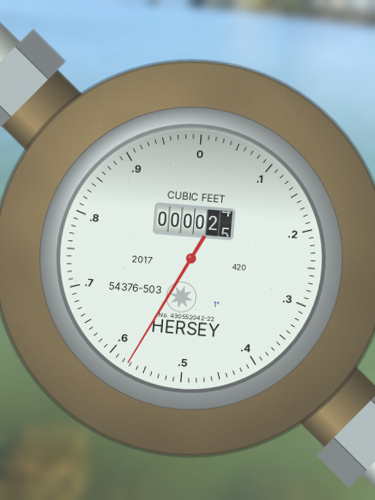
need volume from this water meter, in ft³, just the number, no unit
24.57
